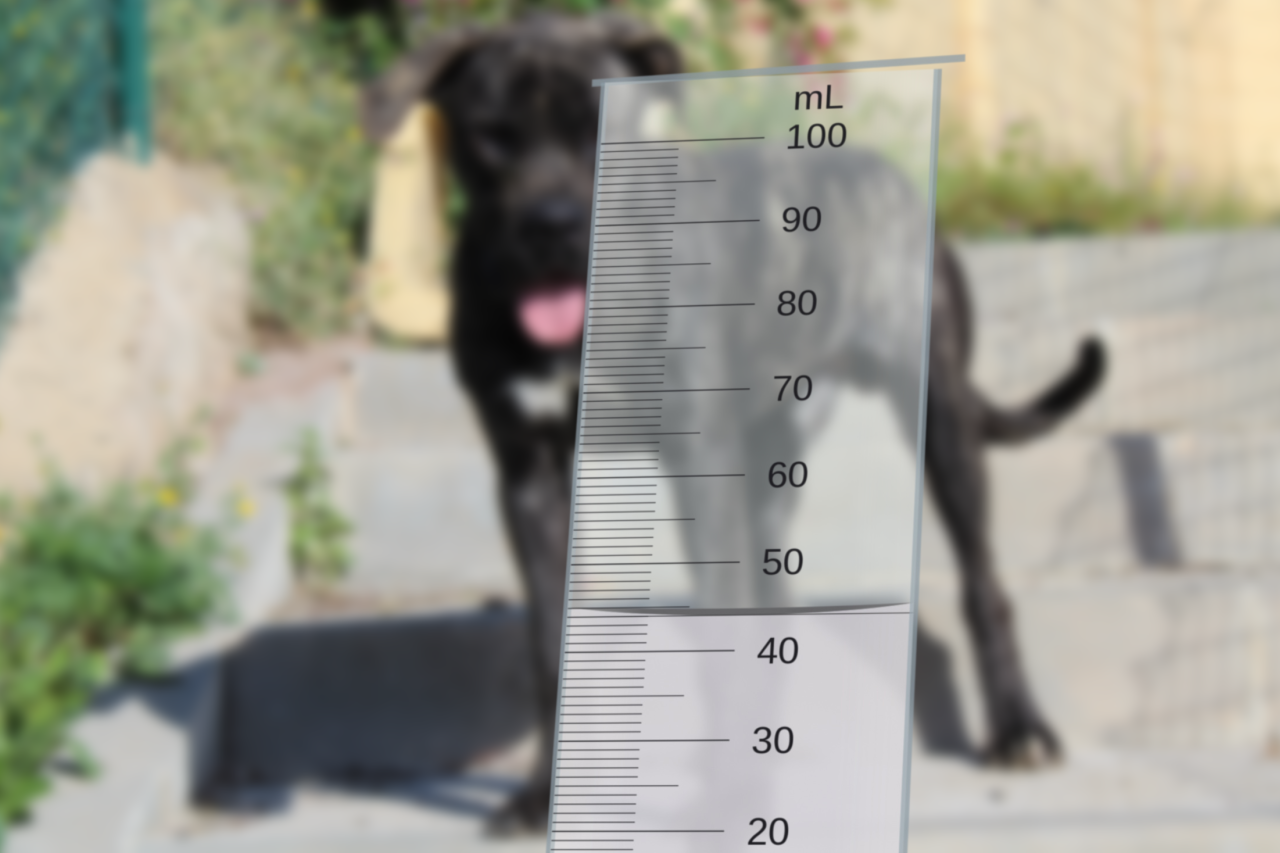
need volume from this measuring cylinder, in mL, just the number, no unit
44
